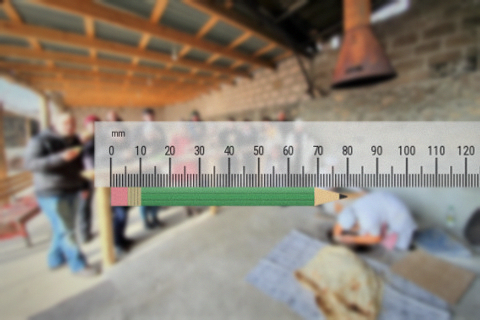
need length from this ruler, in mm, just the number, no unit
80
